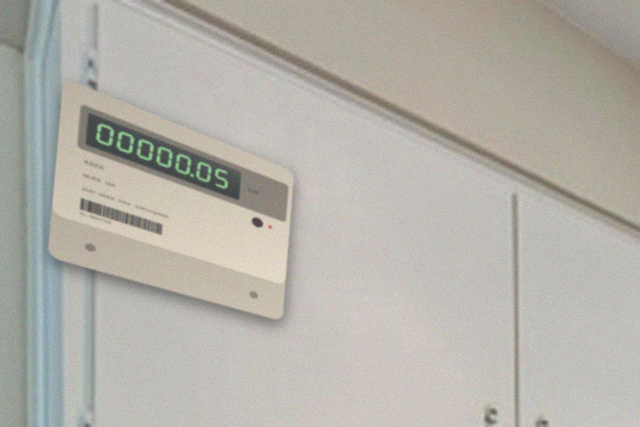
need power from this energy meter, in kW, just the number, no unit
0.05
